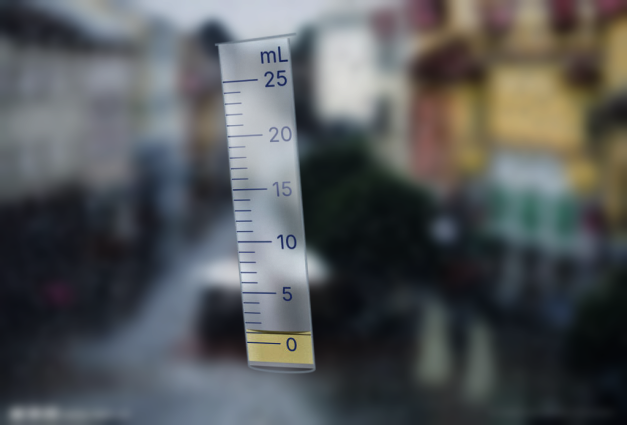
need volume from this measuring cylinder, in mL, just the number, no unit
1
